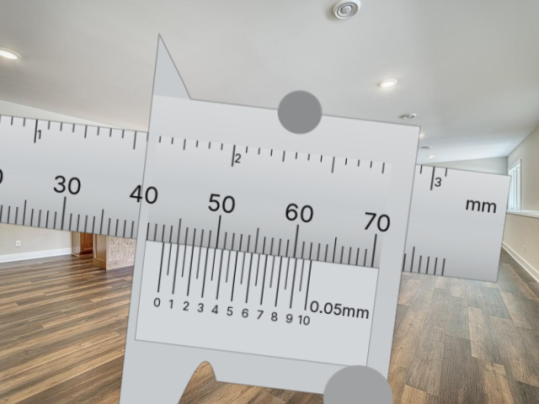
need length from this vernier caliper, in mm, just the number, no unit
43.2
